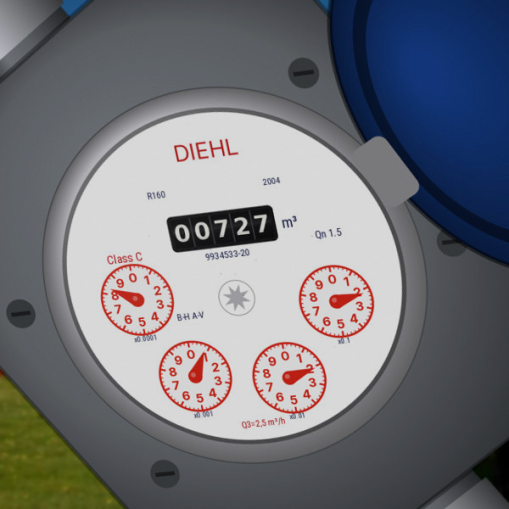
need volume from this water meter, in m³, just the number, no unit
727.2208
